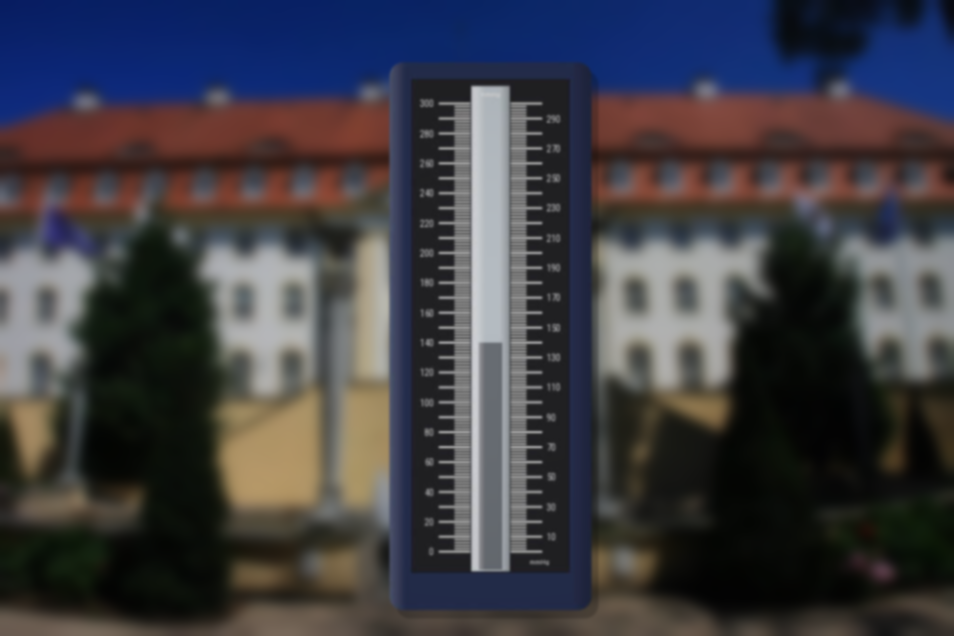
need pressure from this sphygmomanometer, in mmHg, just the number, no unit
140
